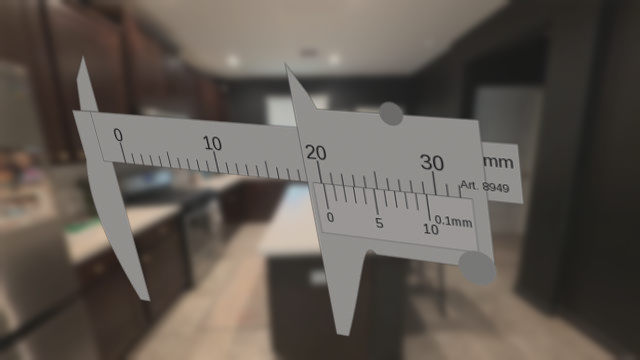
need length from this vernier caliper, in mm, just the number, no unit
20.2
